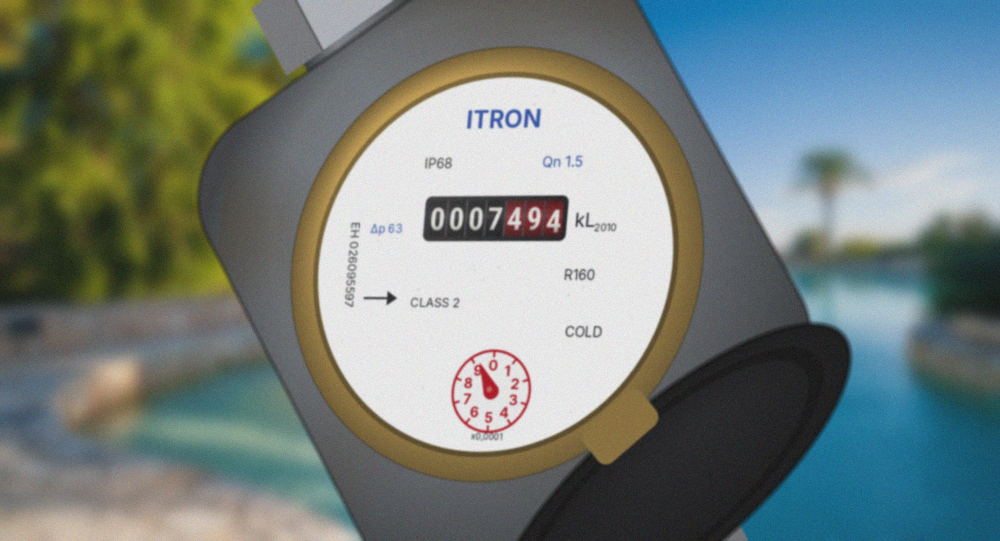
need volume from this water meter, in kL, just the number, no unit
7.4939
